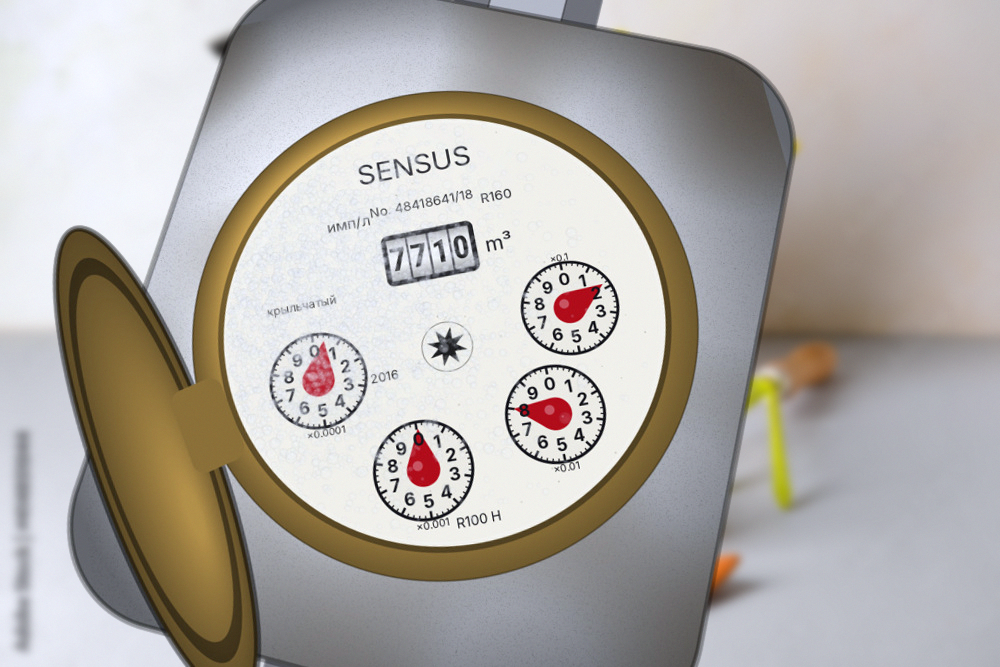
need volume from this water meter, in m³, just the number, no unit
7710.1800
